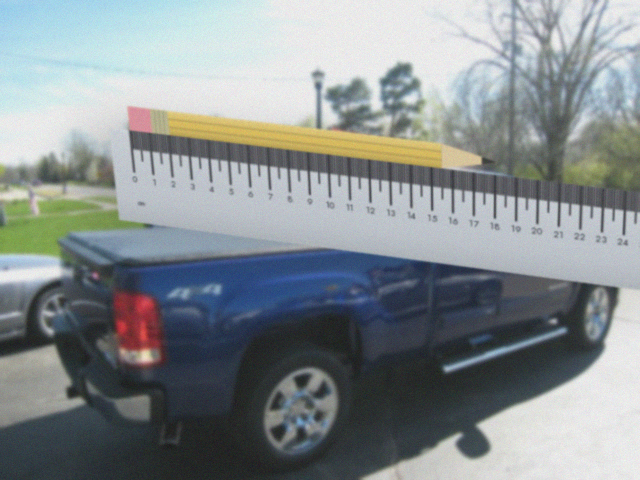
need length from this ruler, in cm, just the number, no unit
18
